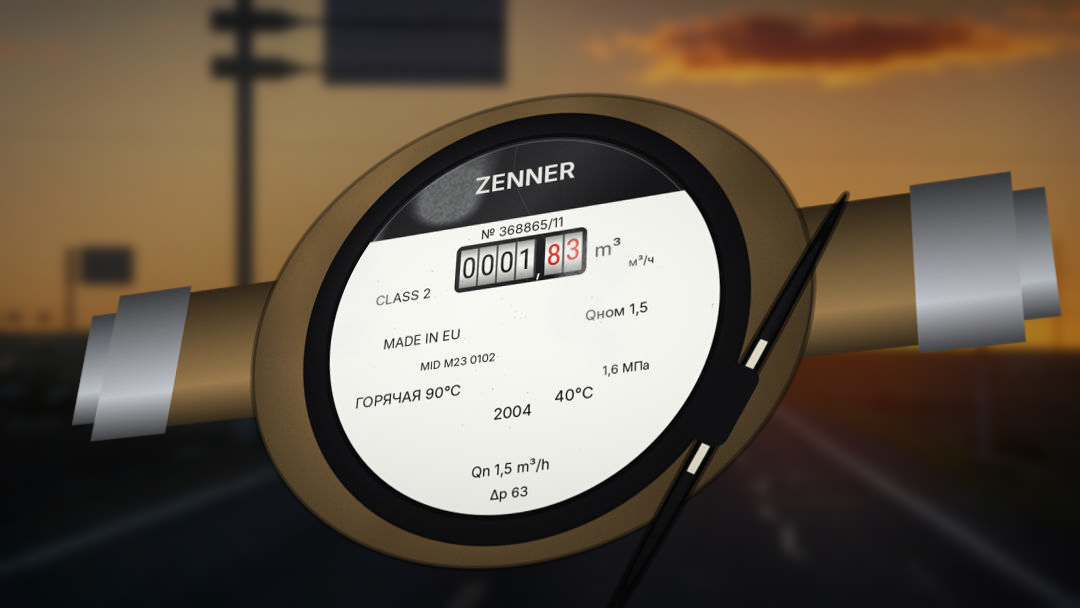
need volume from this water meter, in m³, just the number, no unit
1.83
